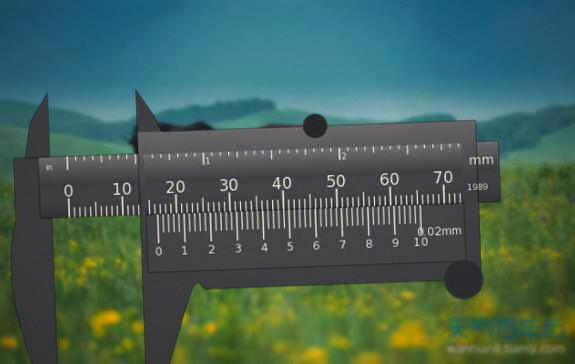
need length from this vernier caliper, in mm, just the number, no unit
16.5
